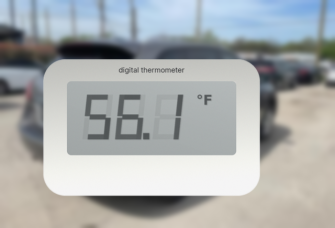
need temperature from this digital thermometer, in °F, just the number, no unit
56.1
